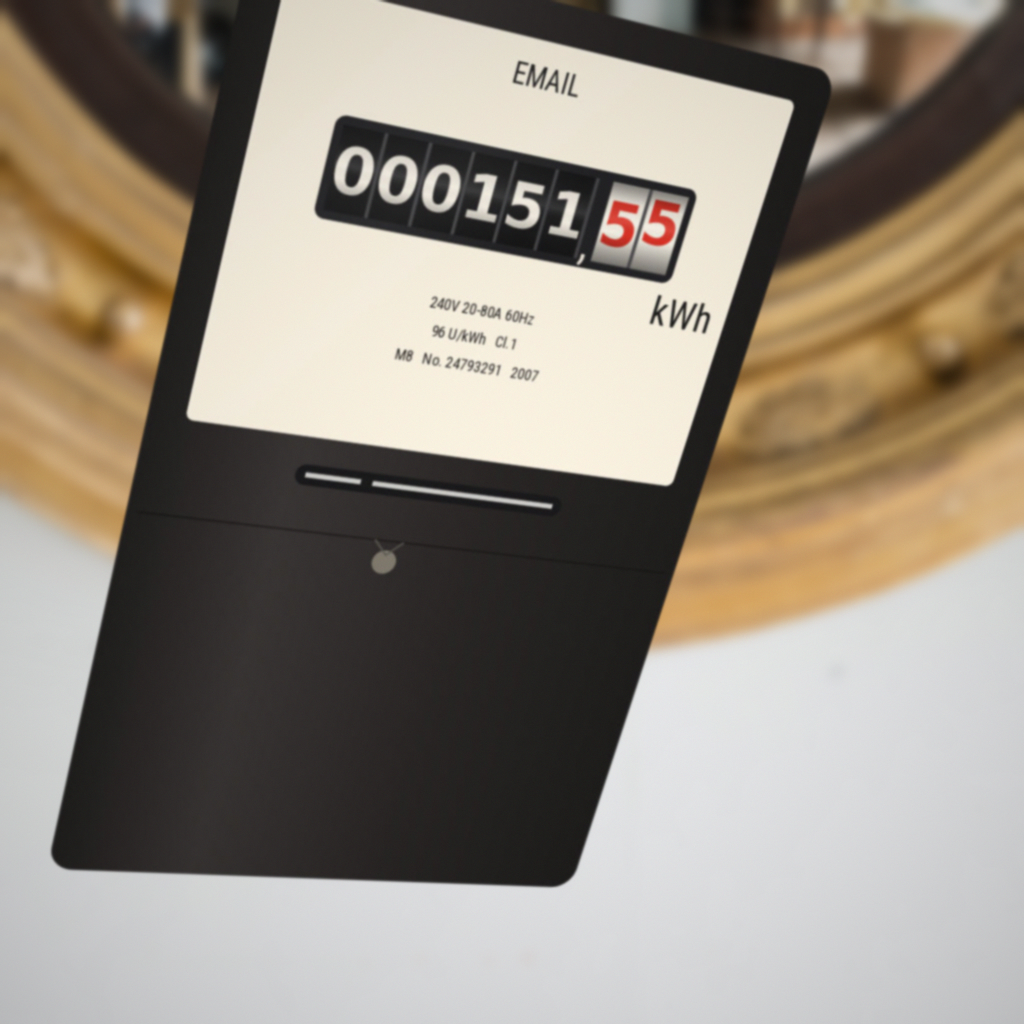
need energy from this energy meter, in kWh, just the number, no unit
151.55
